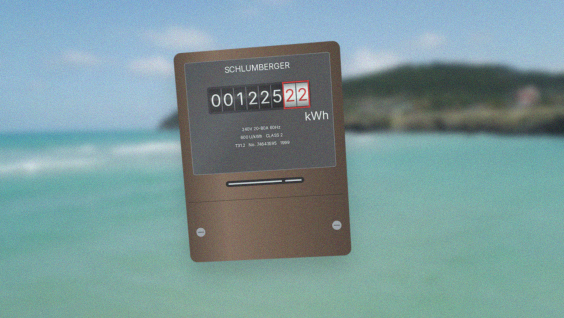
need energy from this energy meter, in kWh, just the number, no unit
1225.22
